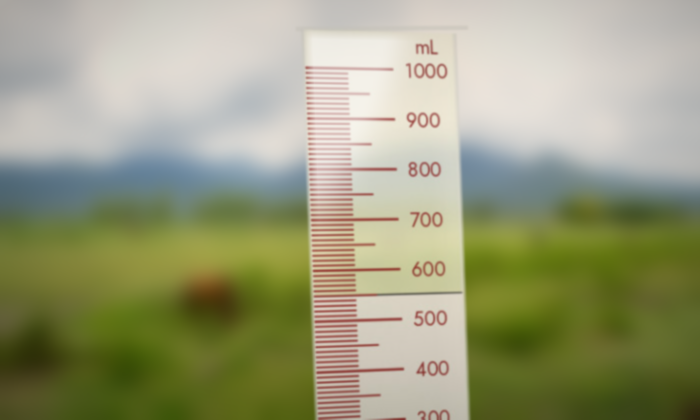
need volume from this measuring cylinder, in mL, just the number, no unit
550
